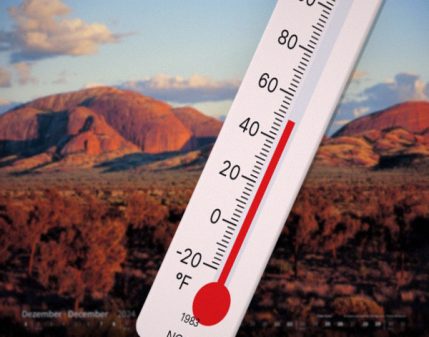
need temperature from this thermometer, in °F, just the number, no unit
50
